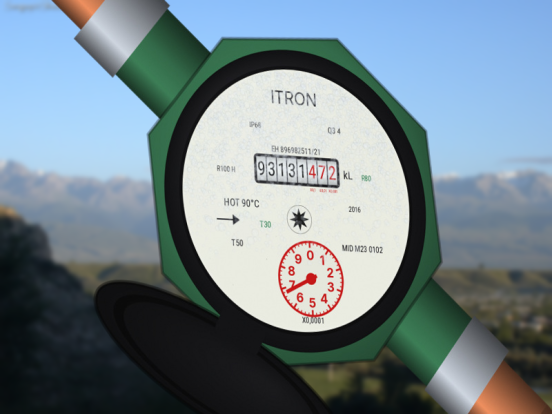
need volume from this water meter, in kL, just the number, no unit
93131.4726
